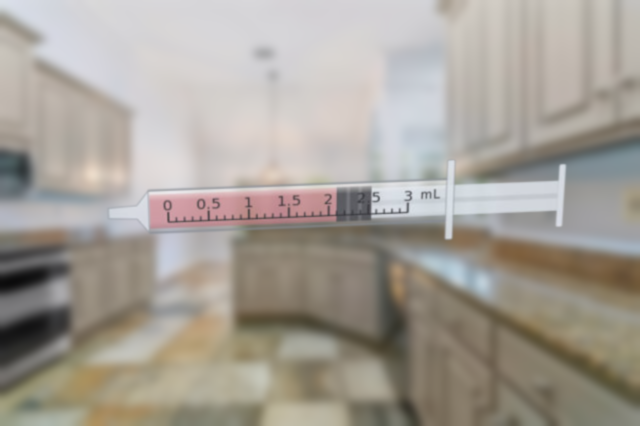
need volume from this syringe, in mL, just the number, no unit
2.1
